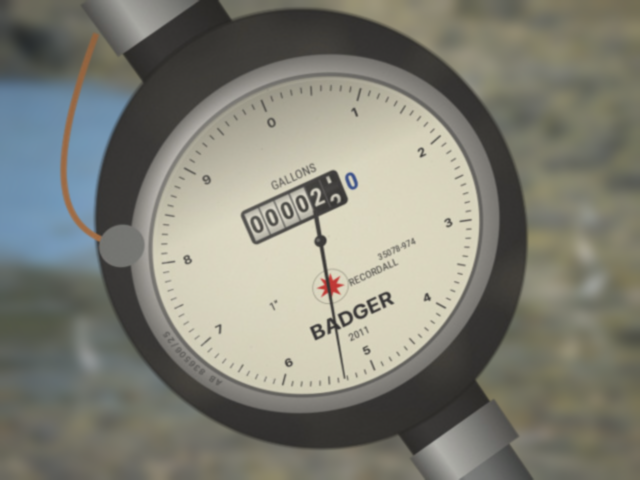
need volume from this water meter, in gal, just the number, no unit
215.3
